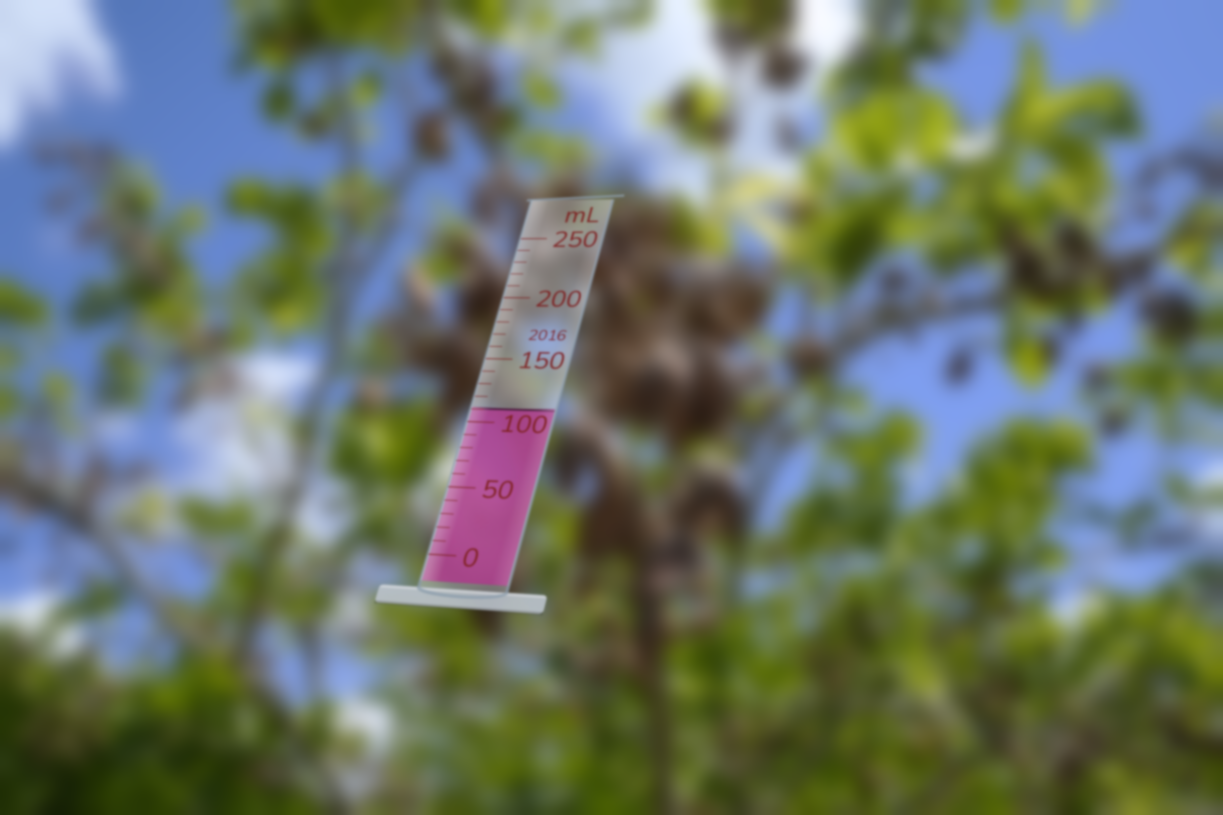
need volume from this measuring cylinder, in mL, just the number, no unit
110
